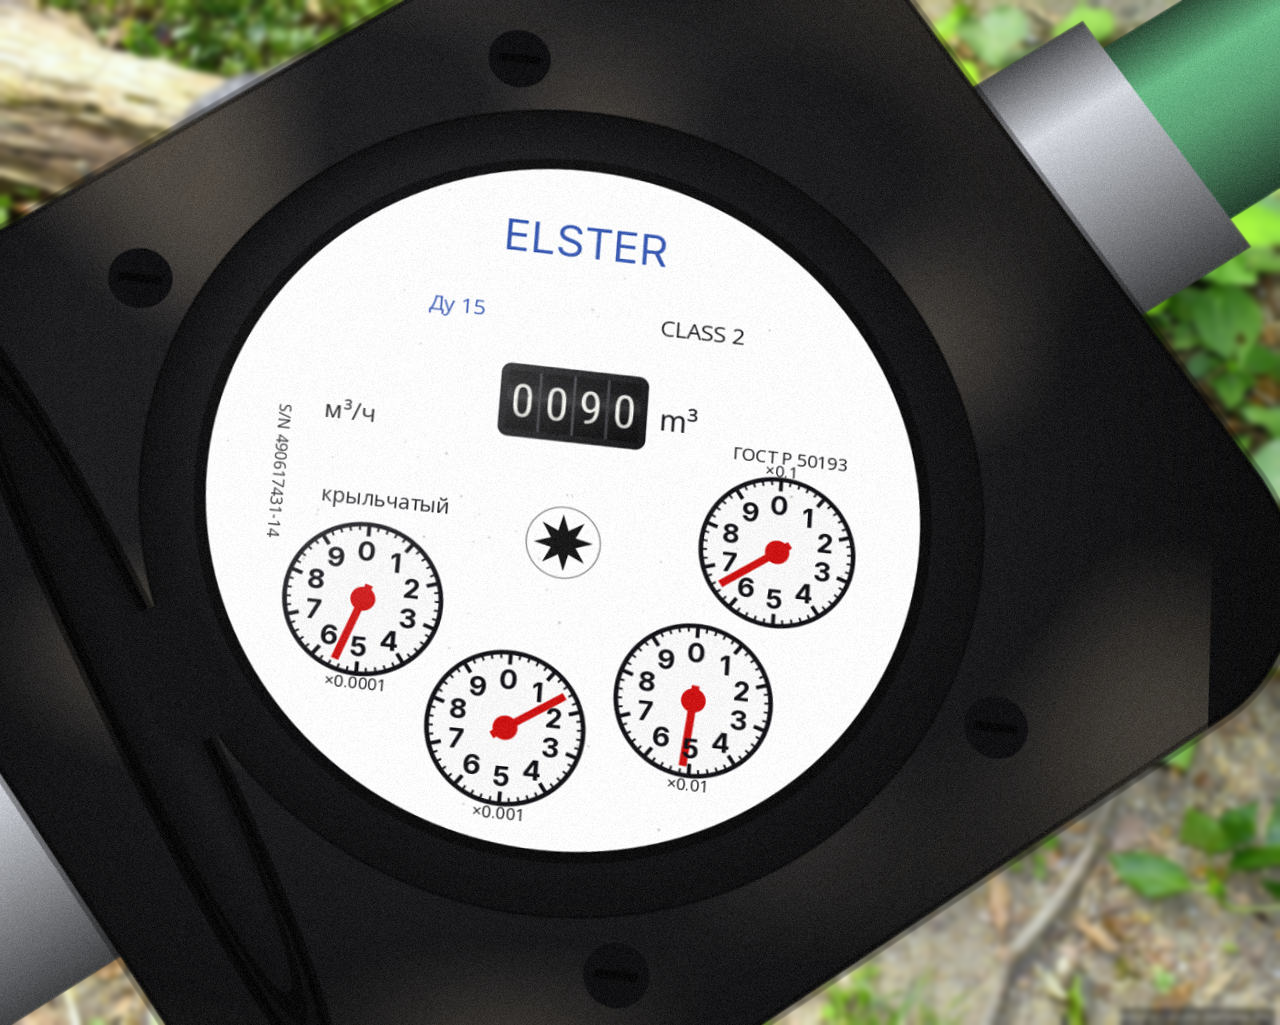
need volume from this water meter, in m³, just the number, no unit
90.6515
